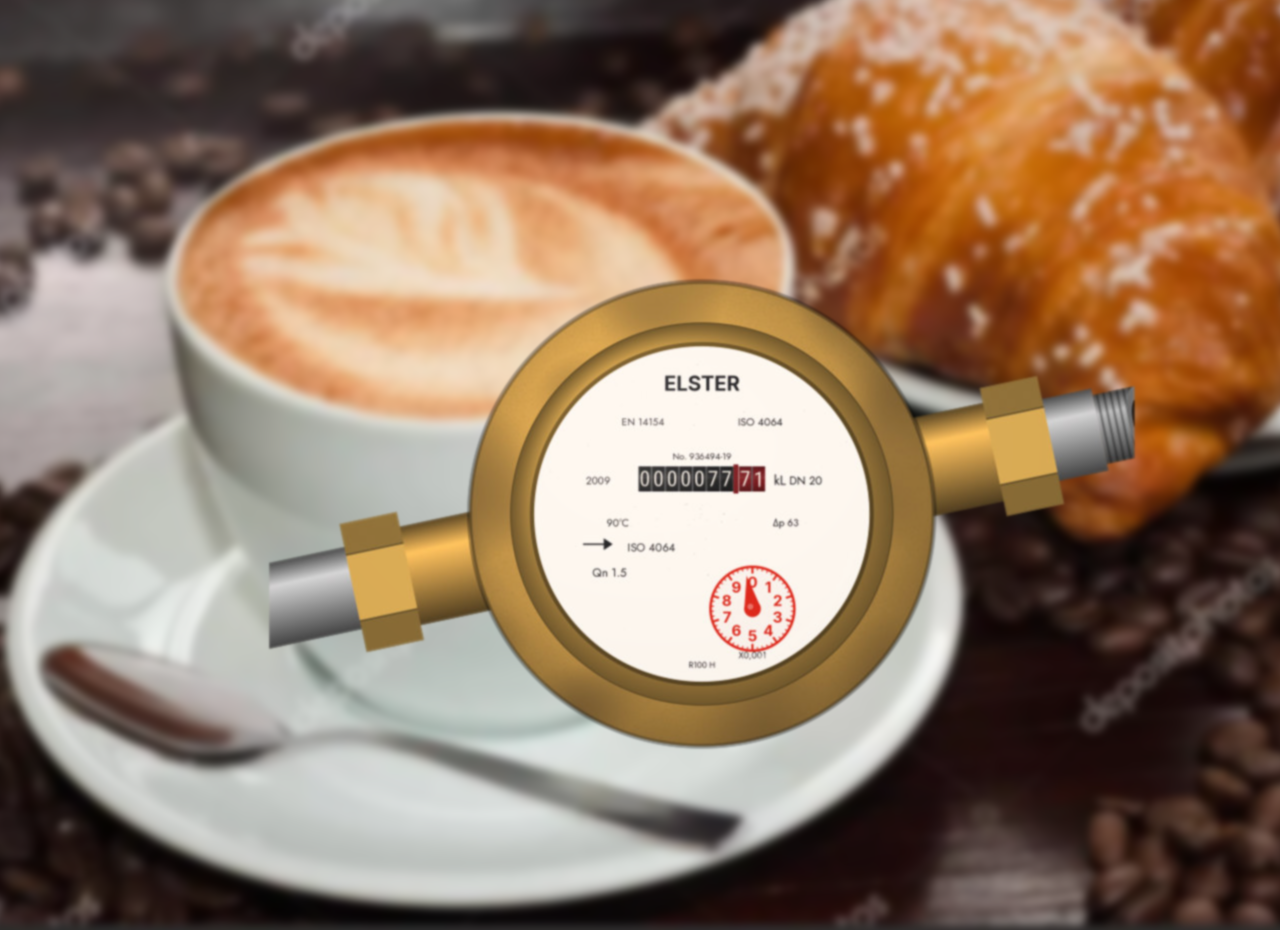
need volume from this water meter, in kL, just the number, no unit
77.709
